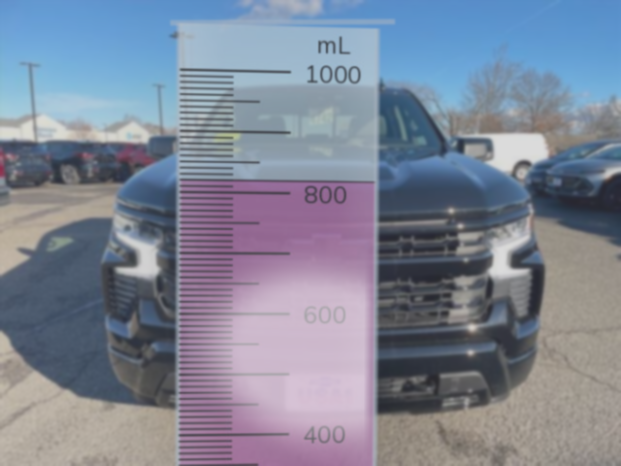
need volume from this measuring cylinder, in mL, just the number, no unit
820
